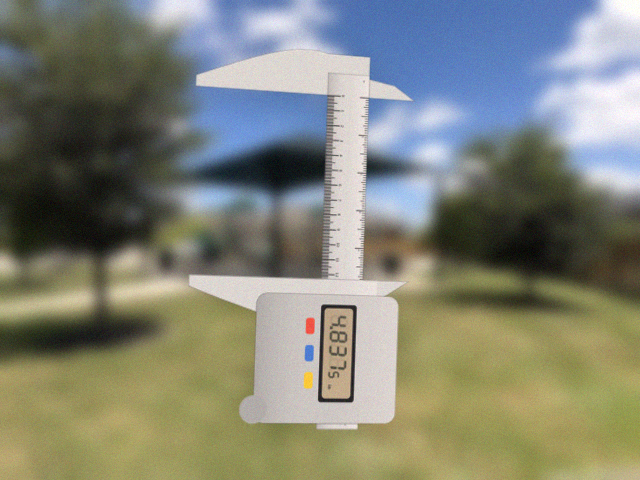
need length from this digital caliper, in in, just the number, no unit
4.8375
